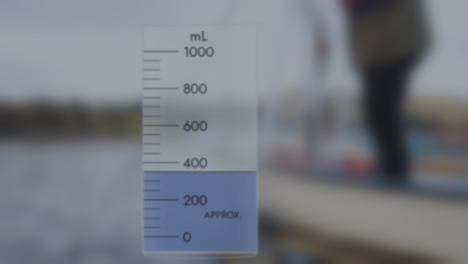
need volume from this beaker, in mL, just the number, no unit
350
